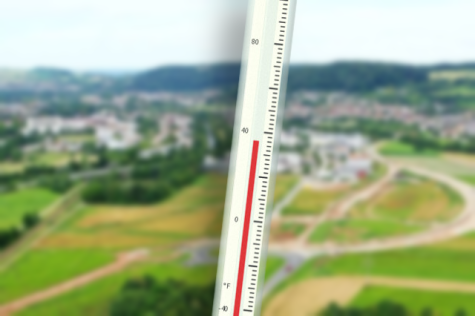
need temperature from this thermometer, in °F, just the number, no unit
36
